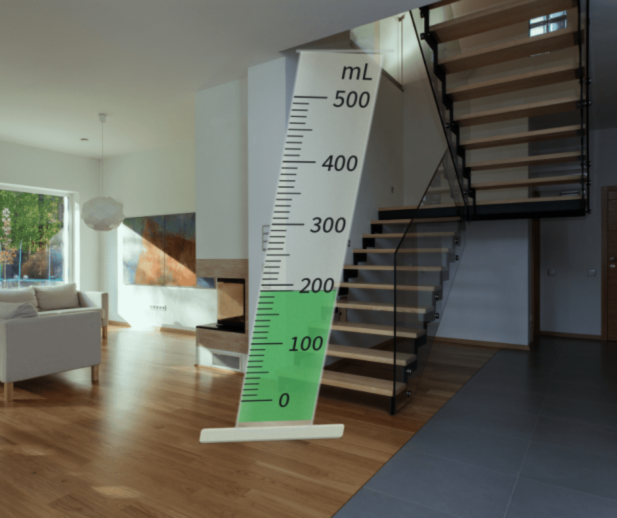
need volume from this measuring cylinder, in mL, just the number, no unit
190
